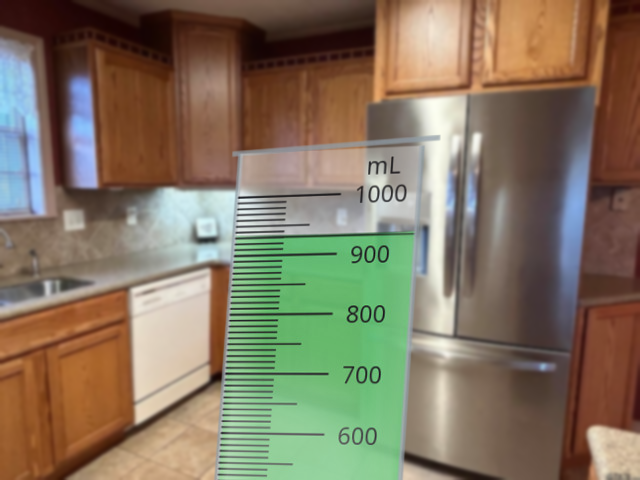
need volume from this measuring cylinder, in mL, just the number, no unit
930
